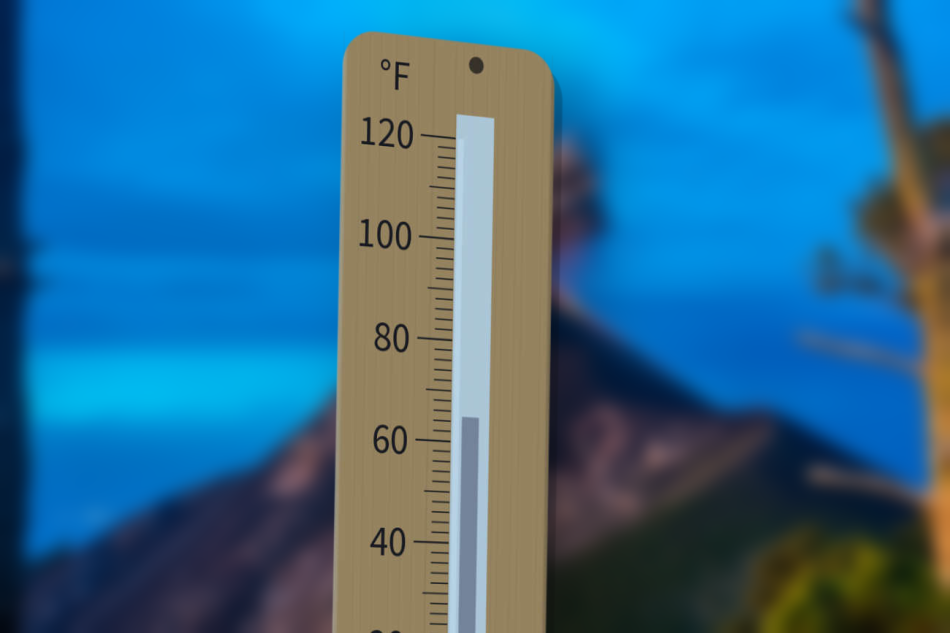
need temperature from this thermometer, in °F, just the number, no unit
65
